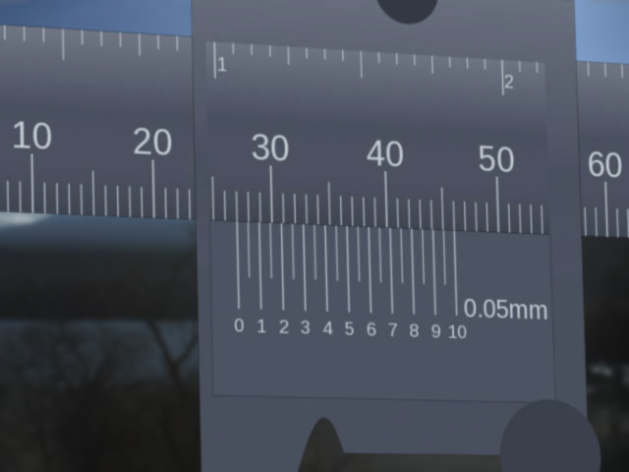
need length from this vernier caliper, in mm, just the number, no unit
27.0
